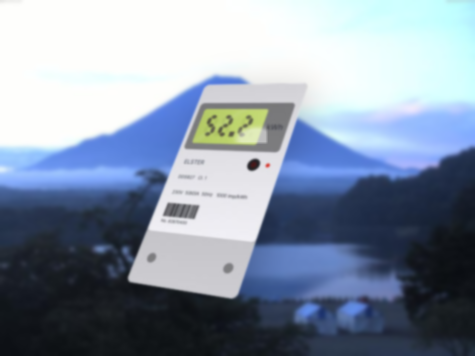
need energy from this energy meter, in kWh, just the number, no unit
52.2
